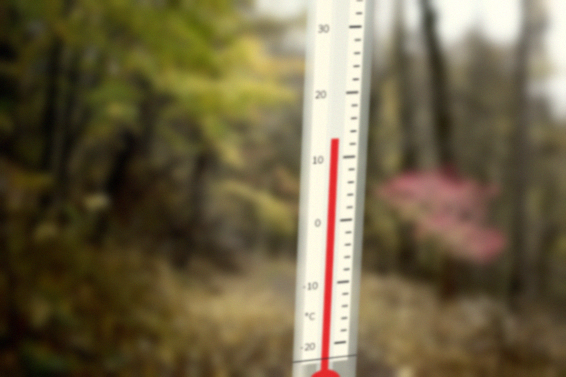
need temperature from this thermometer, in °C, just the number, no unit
13
